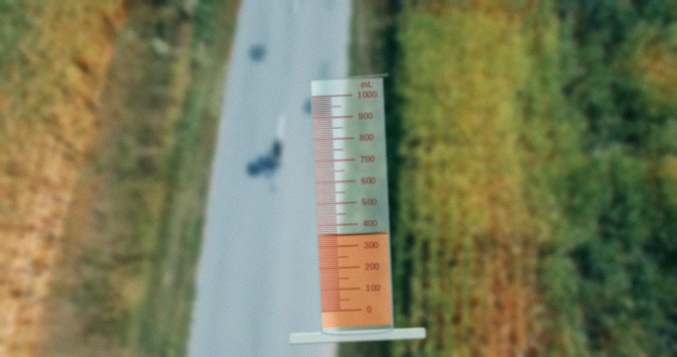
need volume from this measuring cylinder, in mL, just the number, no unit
350
